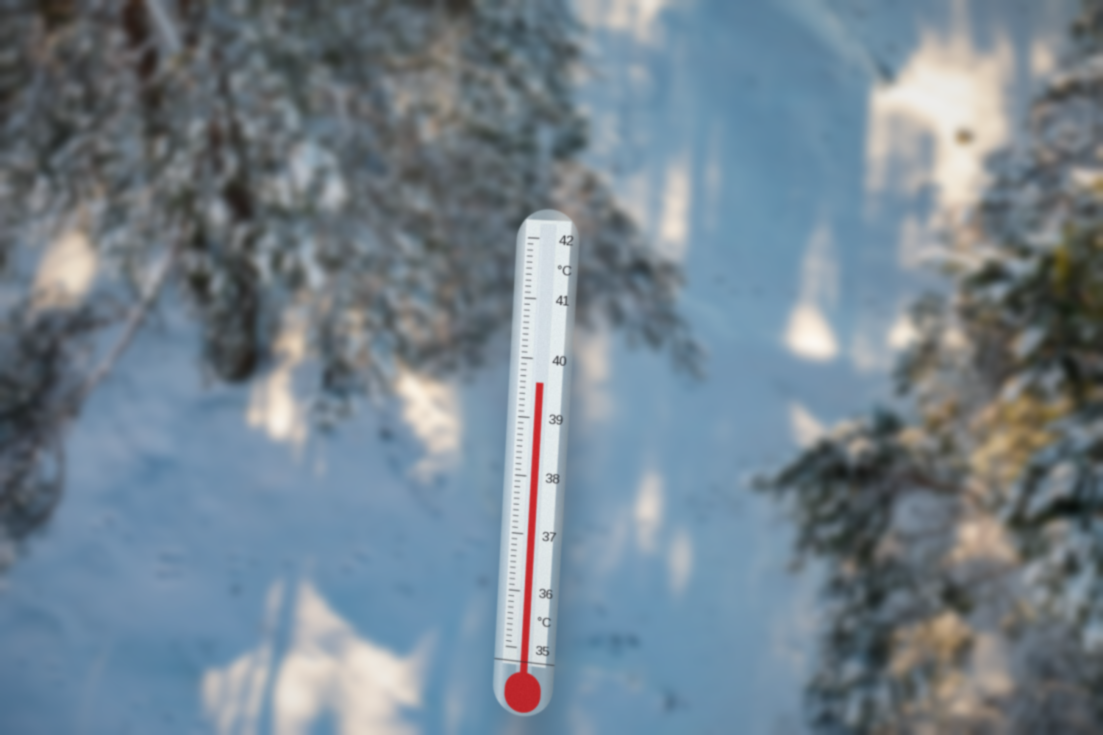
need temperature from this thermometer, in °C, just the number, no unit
39.6
